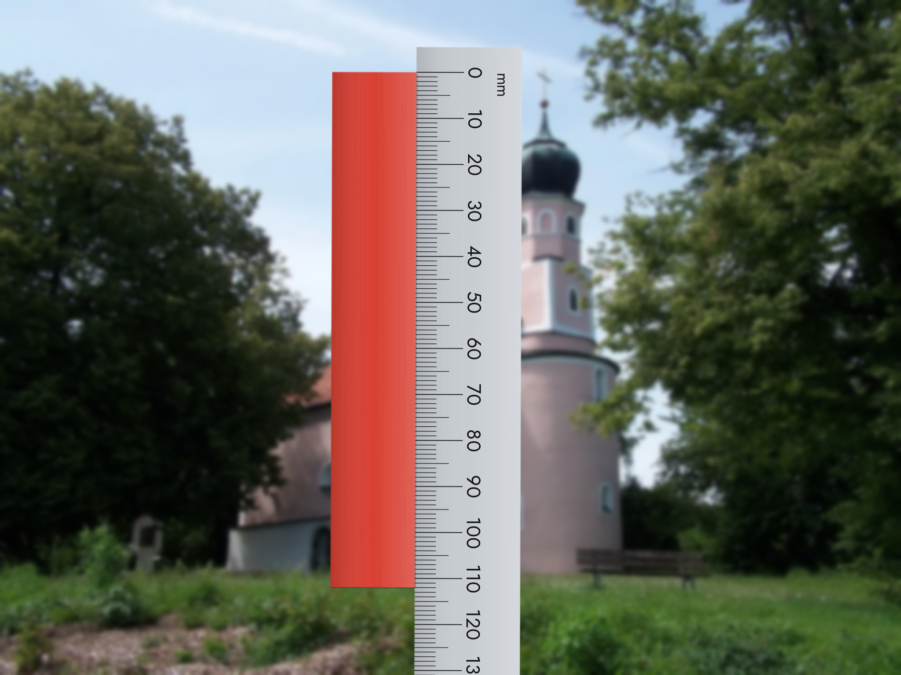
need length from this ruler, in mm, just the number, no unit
112
